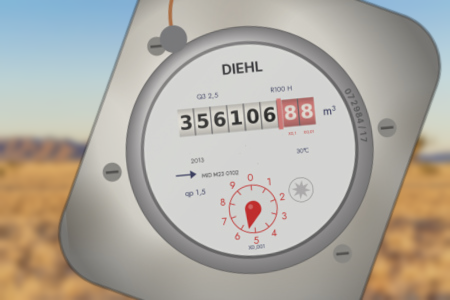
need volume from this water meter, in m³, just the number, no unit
356106.885
